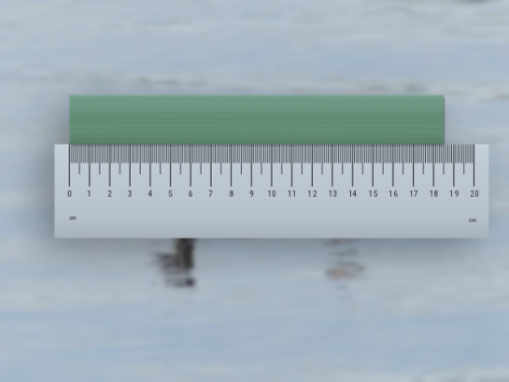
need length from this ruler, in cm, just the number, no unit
18.5
